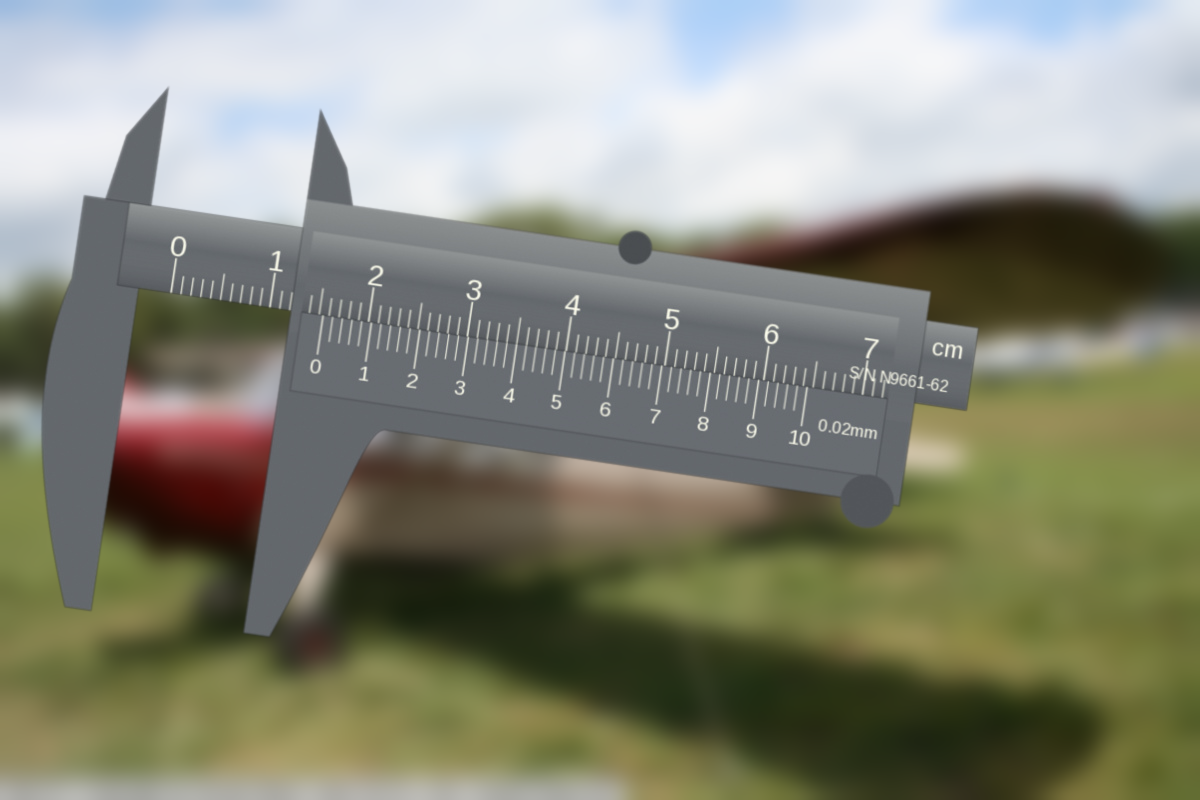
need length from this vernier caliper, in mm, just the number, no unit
15.4
